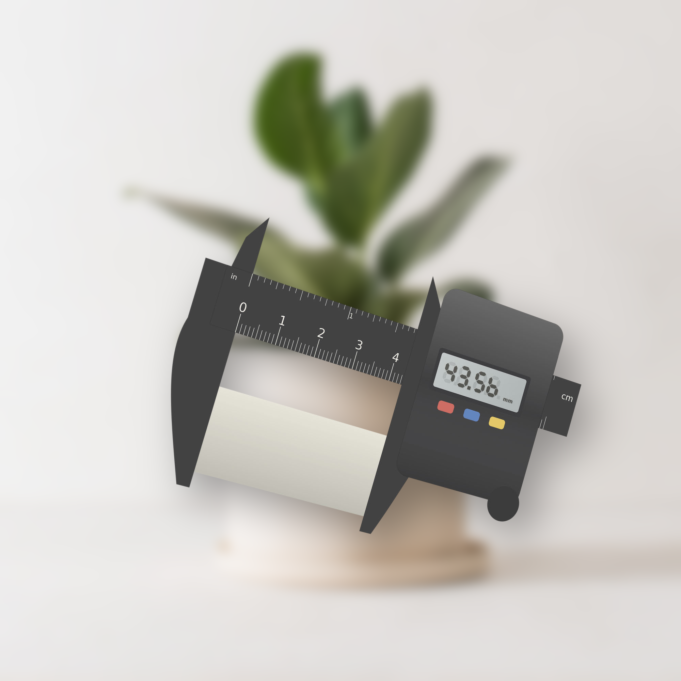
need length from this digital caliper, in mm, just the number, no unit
43.56
